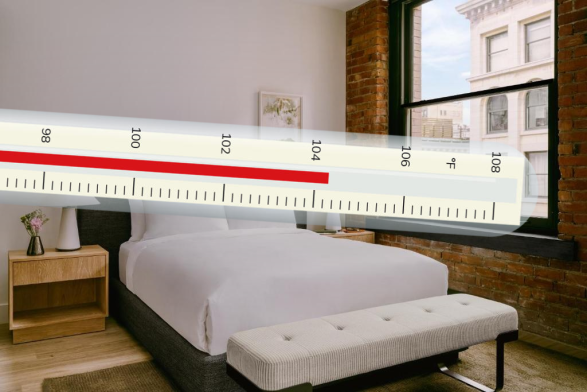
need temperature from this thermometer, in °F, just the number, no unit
104.3
